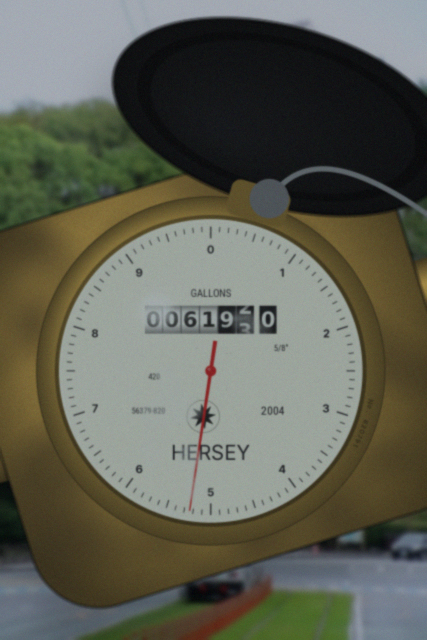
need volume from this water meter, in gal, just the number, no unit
61925.2
